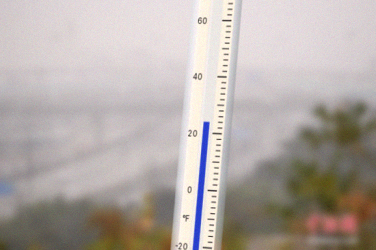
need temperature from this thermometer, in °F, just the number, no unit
24
